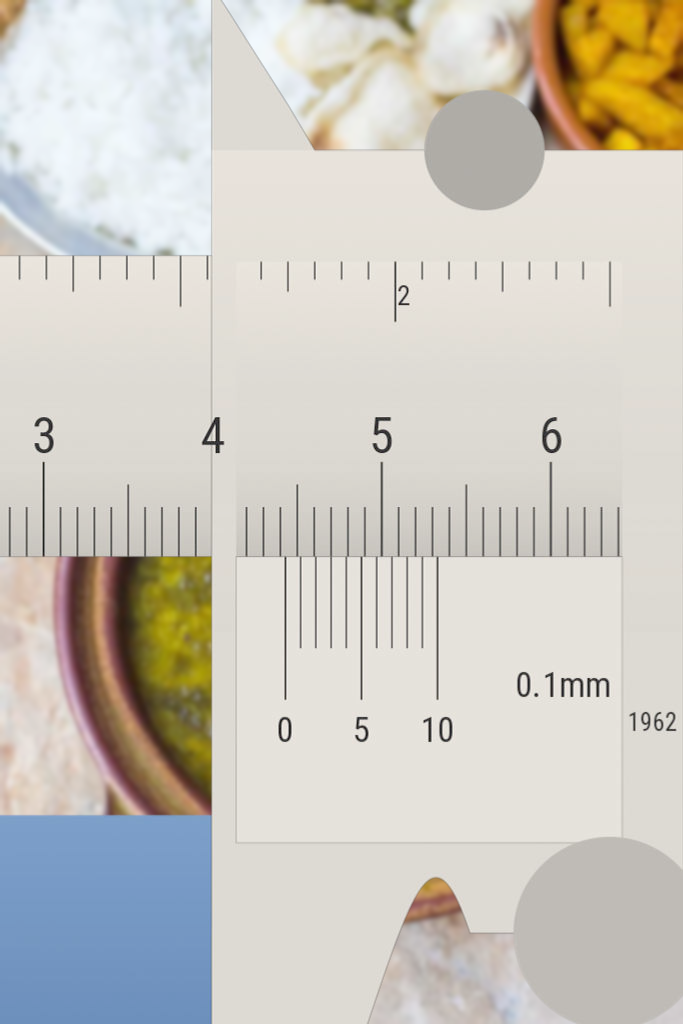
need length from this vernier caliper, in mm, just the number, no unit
44.3
